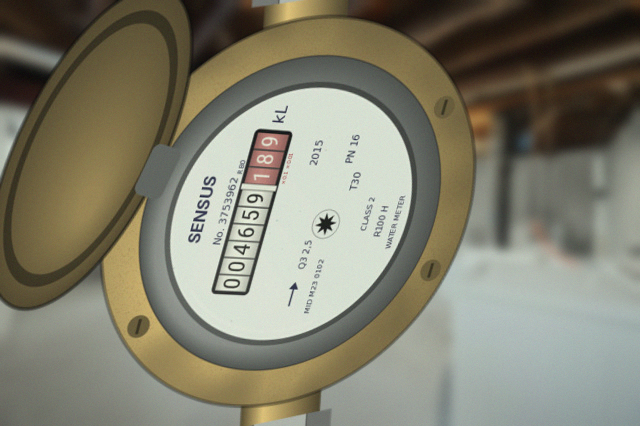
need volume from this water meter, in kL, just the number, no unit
4659.189
